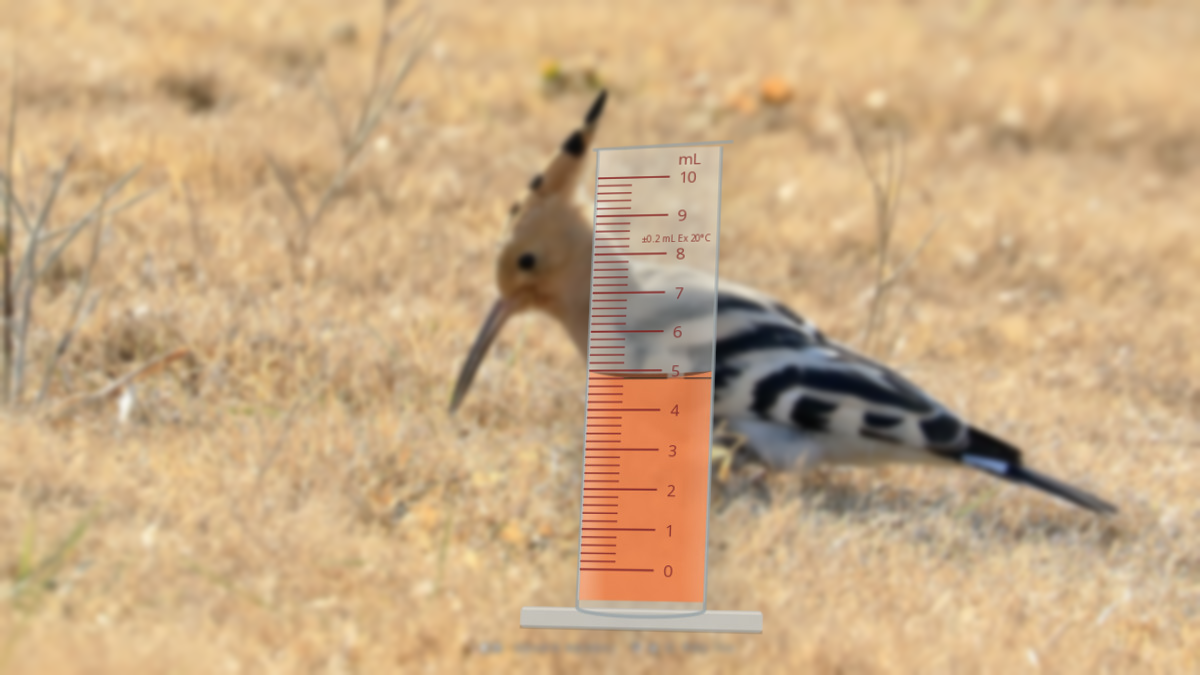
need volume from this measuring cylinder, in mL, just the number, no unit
4.8
